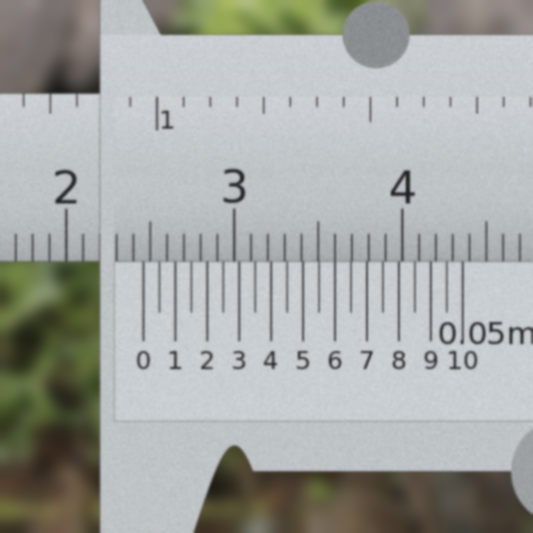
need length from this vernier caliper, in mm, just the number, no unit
24.6
